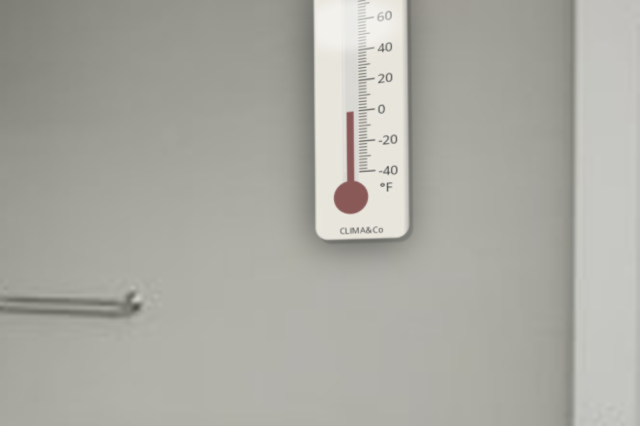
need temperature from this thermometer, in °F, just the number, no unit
0
